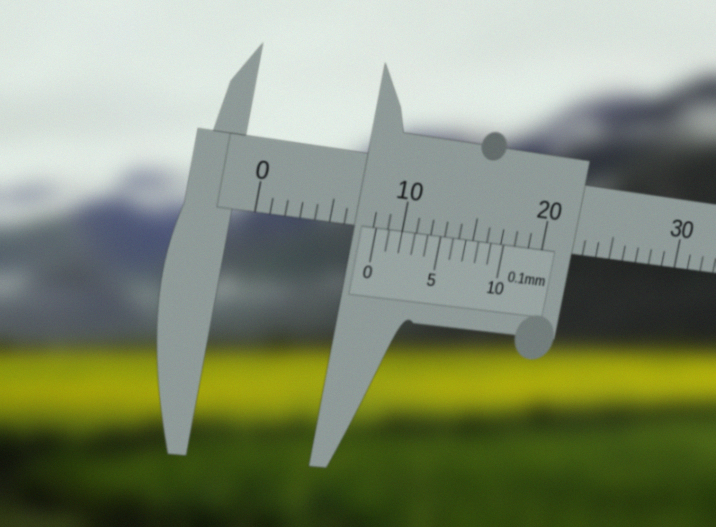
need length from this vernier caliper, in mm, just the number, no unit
8.2
